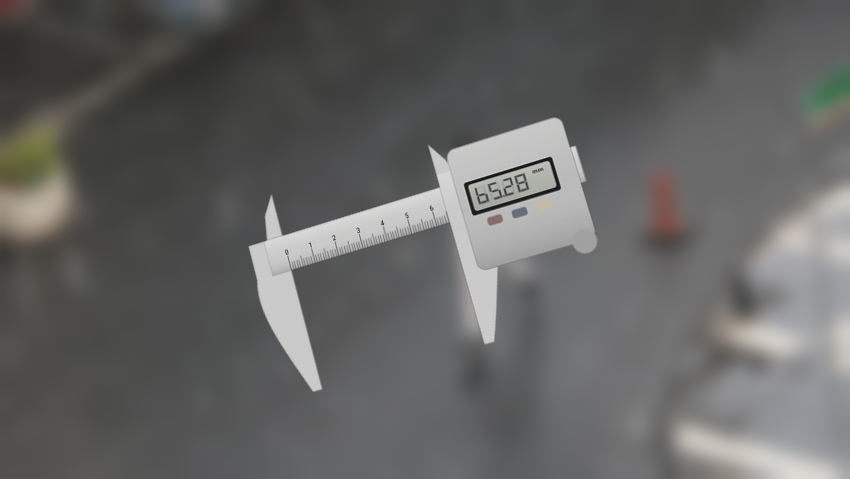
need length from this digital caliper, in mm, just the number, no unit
65.28
